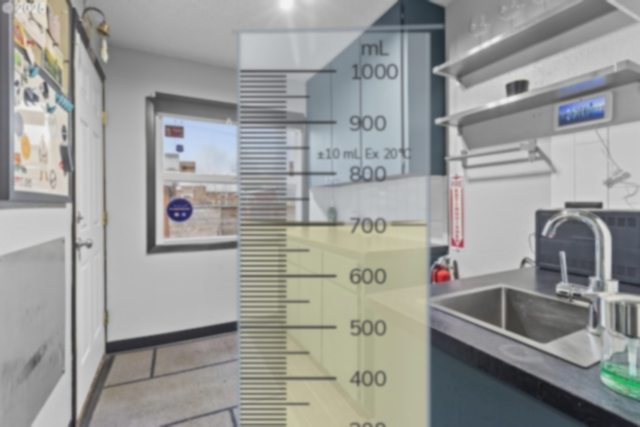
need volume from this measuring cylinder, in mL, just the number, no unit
700
